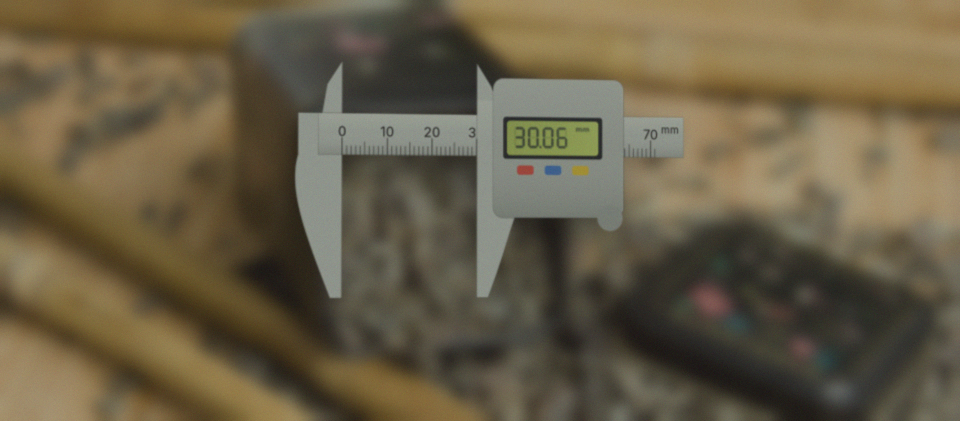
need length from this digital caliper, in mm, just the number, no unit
30.06
